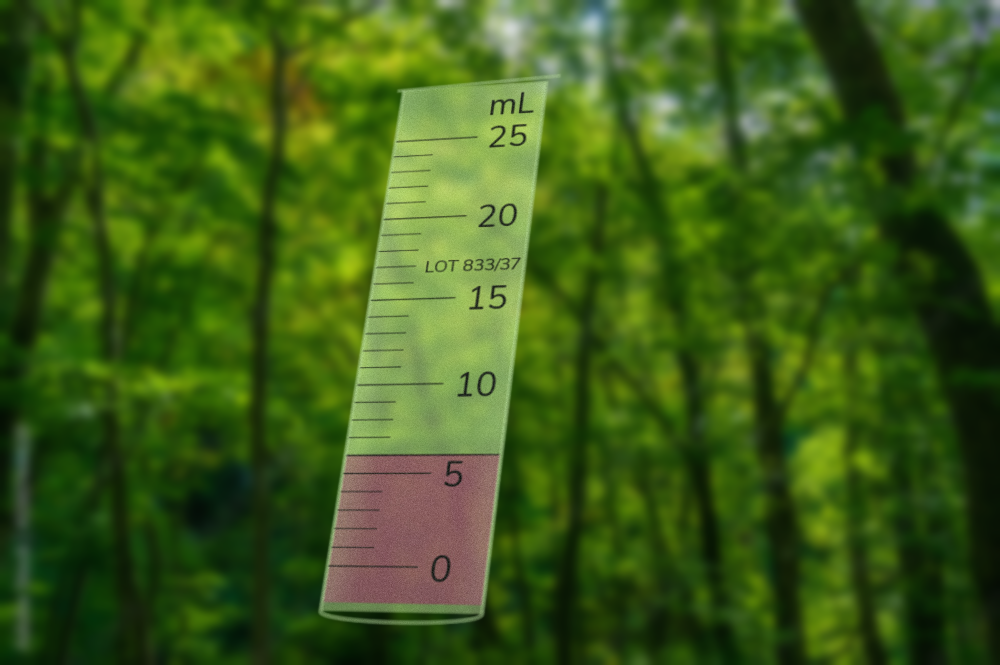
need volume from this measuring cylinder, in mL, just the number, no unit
6
